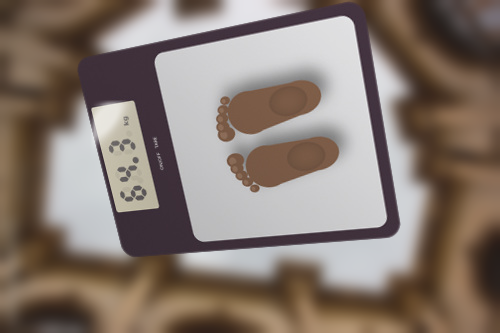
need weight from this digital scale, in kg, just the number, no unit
64.3
